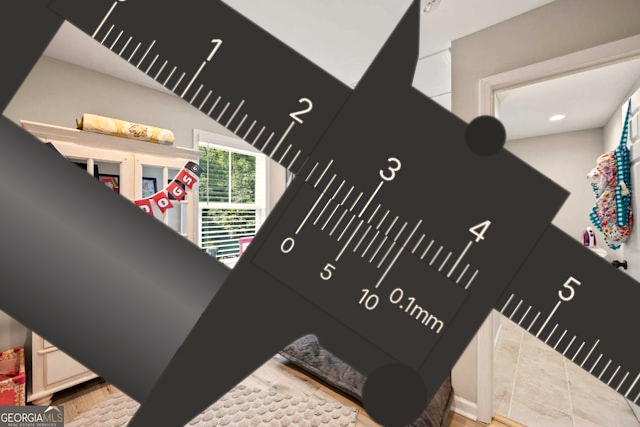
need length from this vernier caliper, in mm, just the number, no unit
26.0
